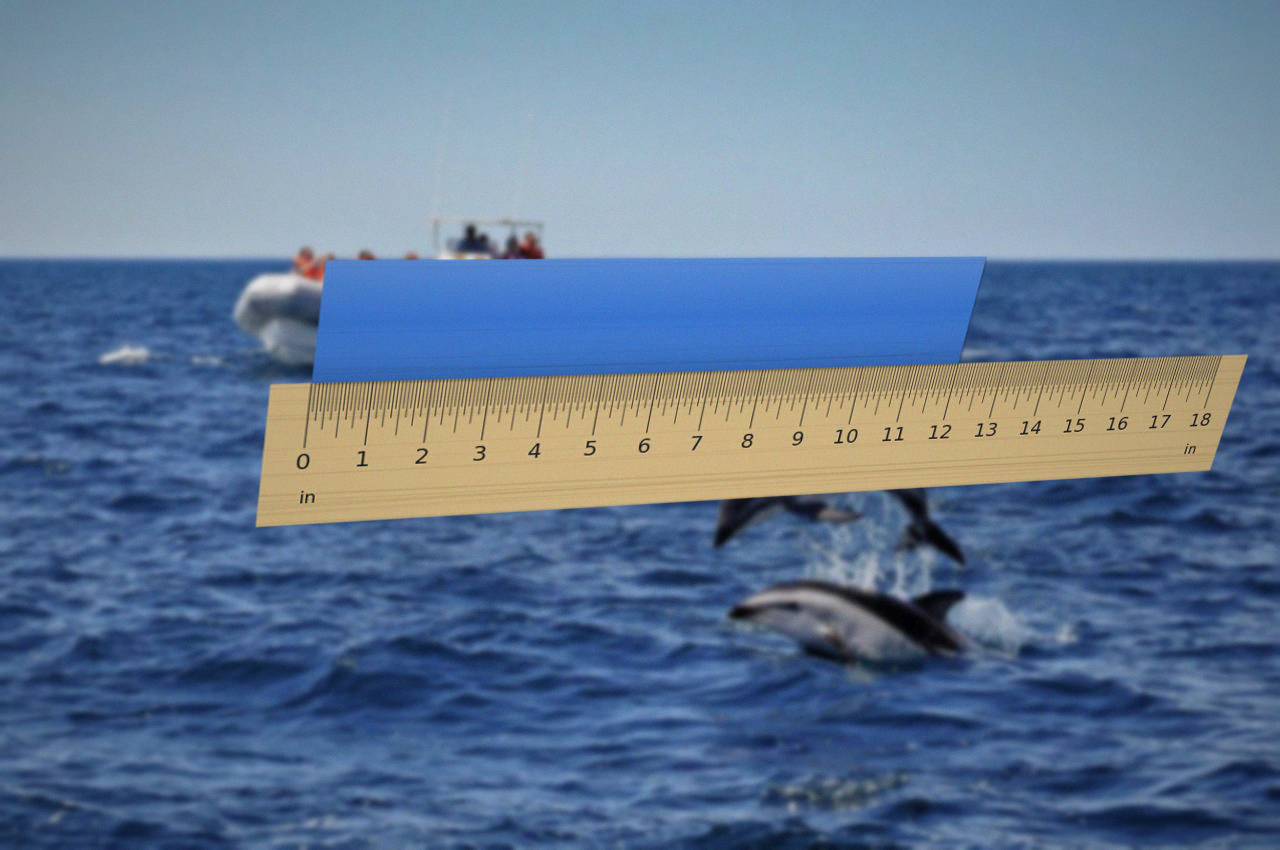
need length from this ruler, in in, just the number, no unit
12
